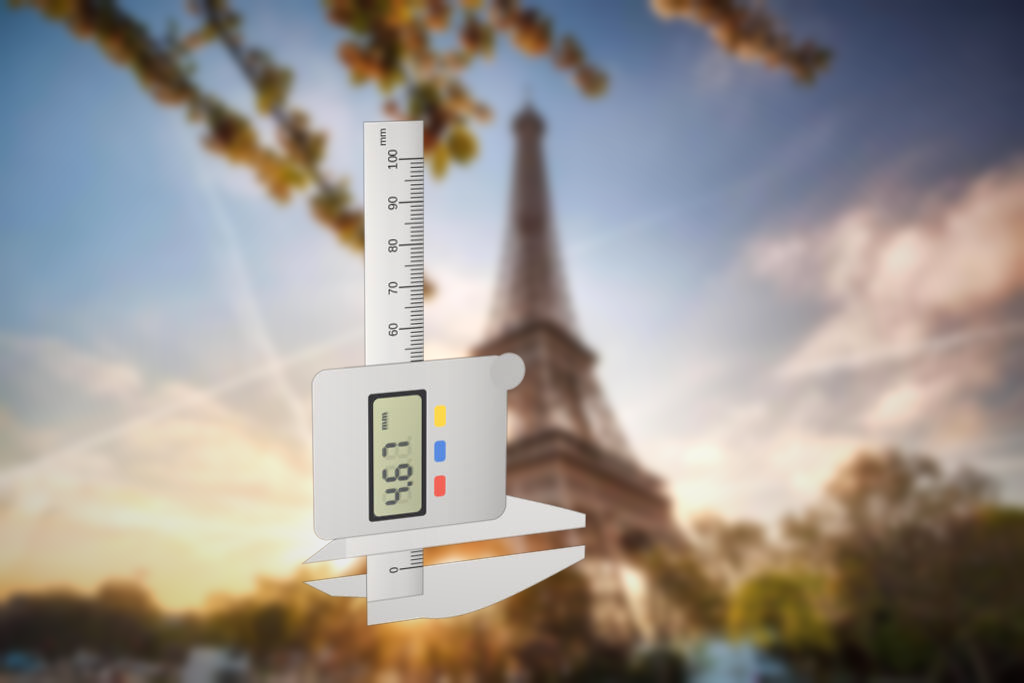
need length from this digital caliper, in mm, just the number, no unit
4.67
